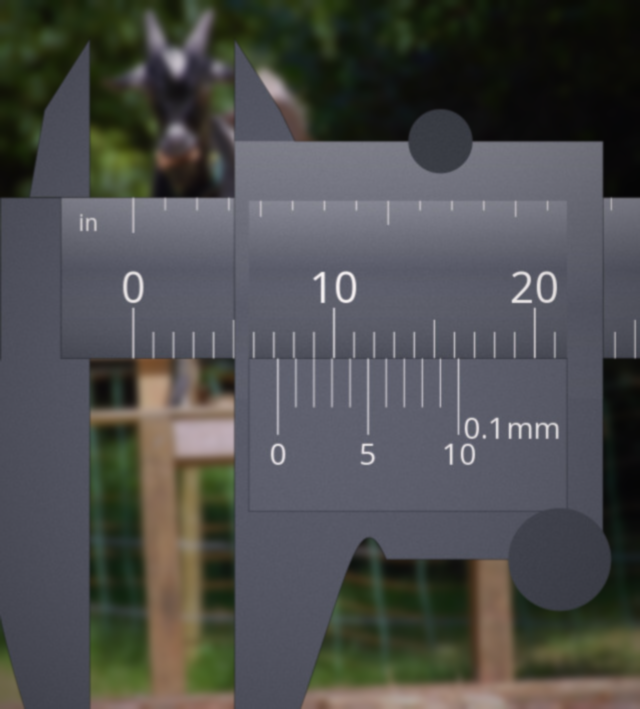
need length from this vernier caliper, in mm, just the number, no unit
7.2
